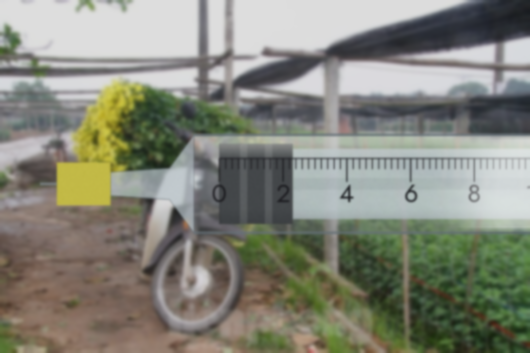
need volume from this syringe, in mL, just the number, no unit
0
